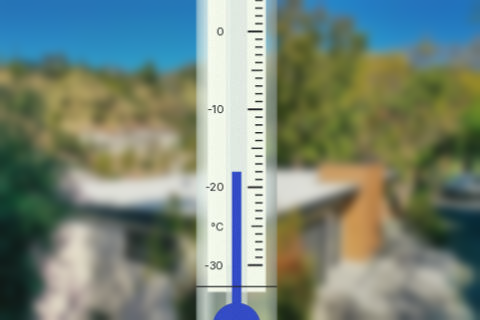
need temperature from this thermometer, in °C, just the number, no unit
-18
